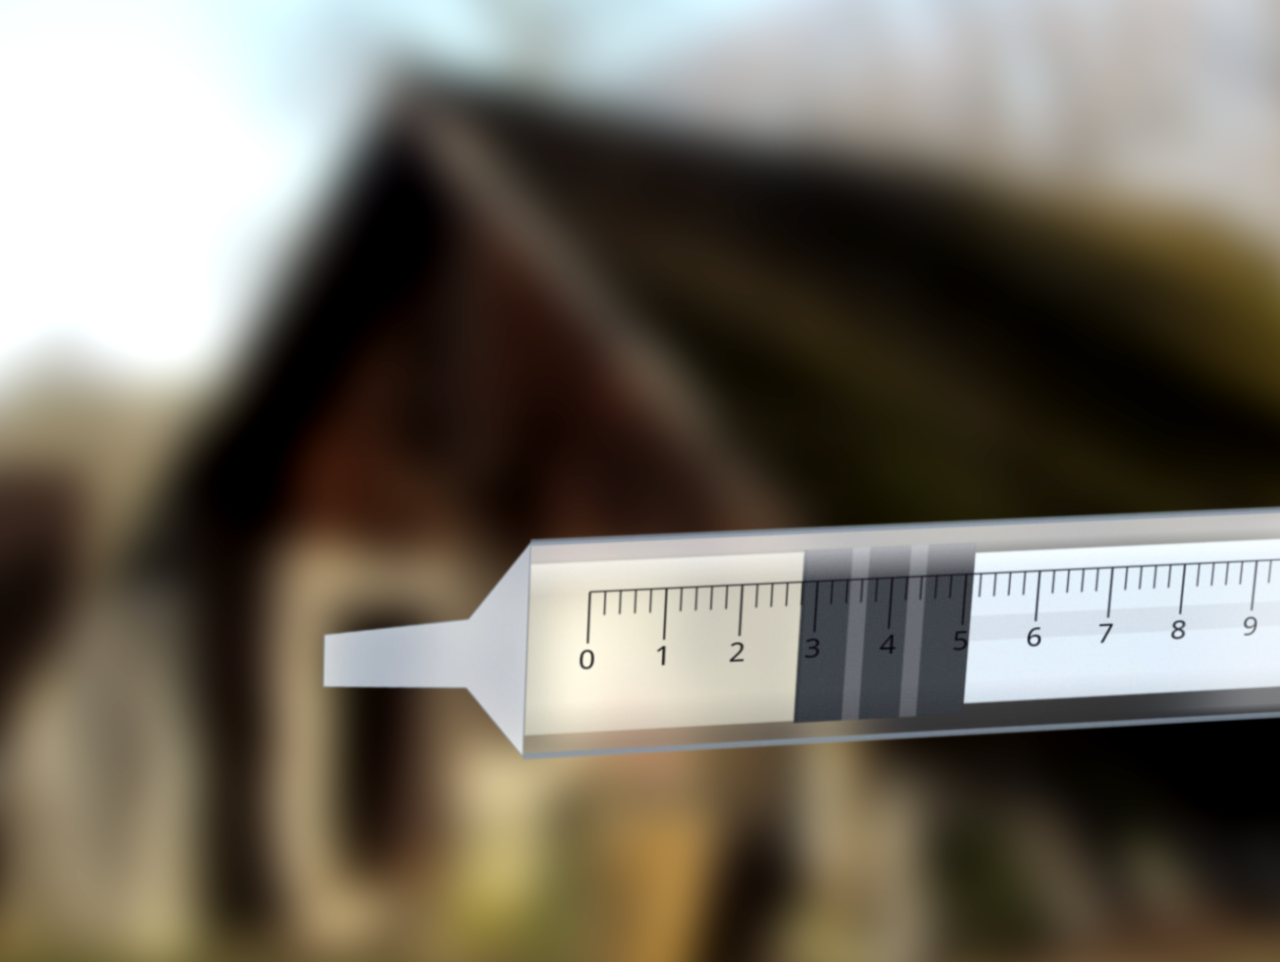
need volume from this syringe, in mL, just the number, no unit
2.8
